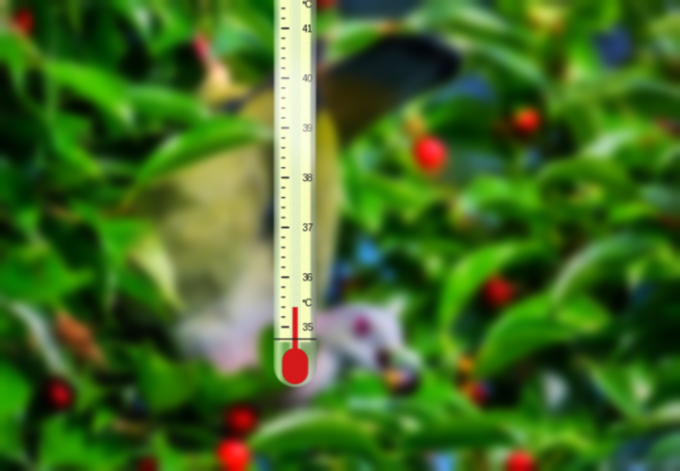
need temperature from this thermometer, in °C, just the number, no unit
35.4
